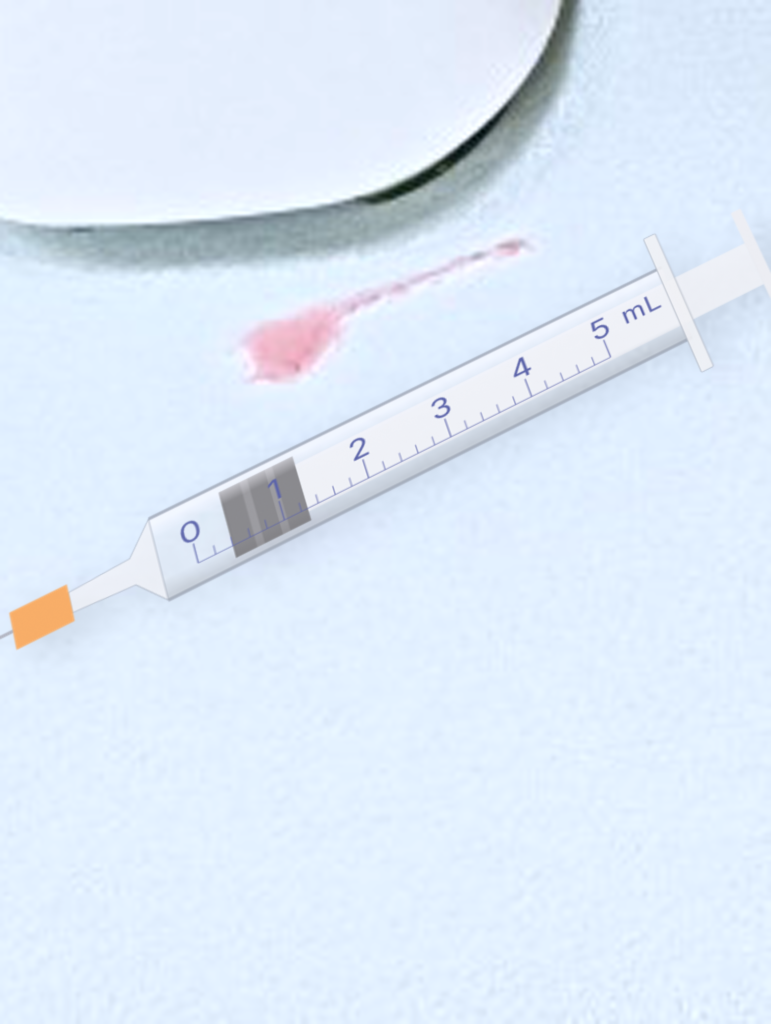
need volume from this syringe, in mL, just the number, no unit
0.4
